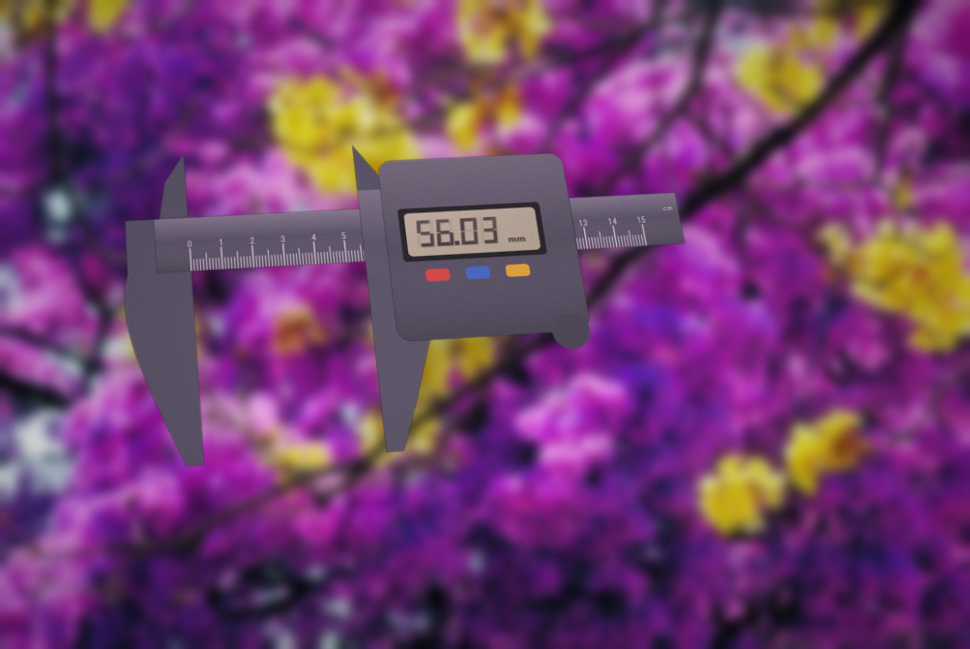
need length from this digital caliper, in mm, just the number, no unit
56.03
